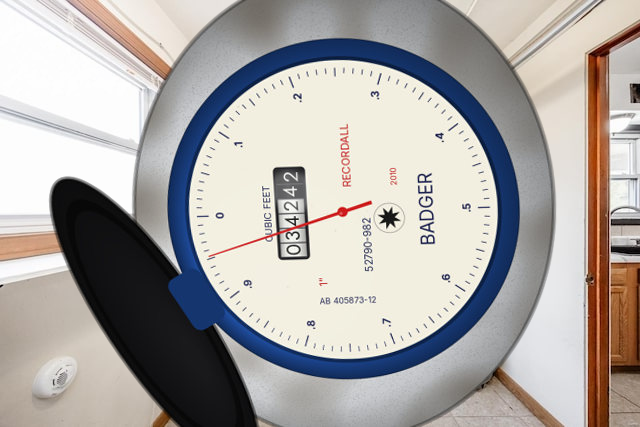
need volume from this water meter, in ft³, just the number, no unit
34241.95
